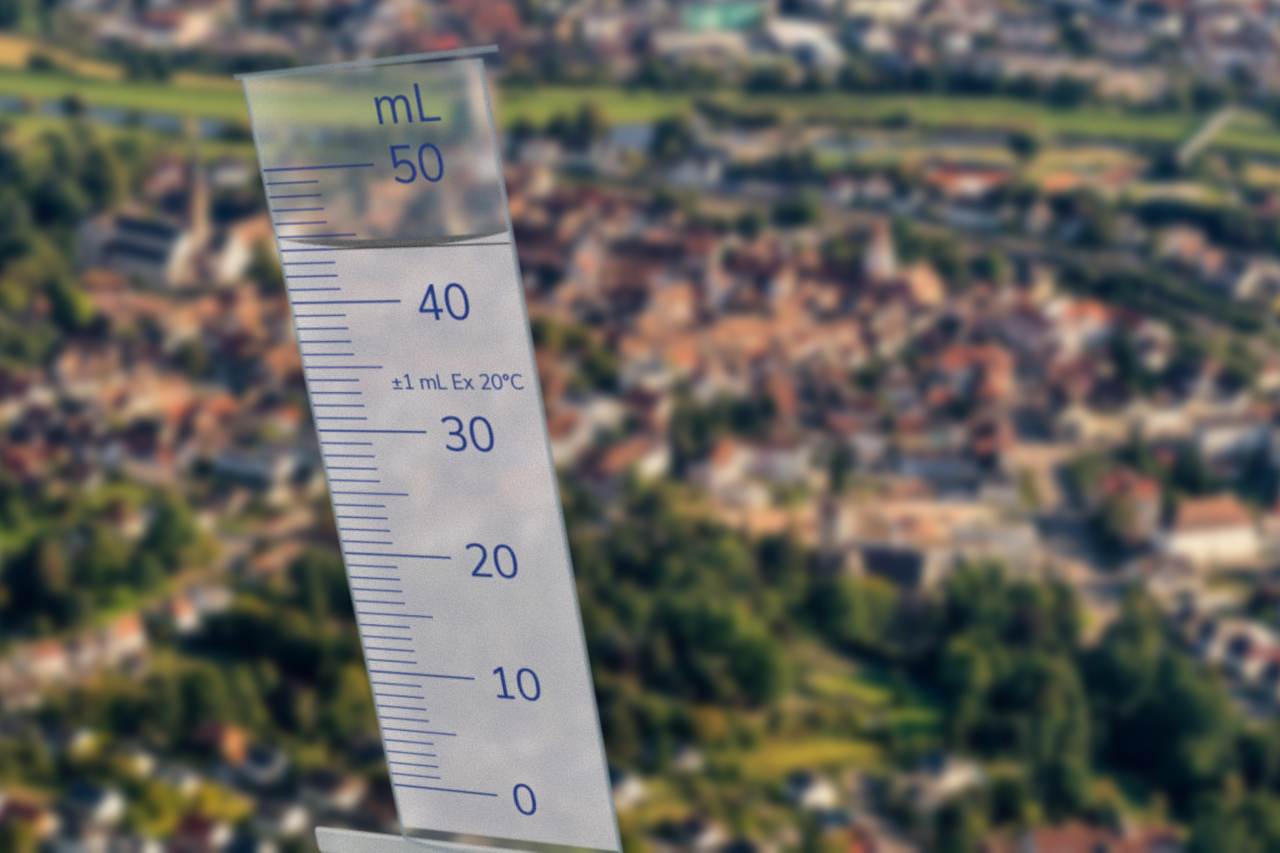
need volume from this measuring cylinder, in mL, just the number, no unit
44
